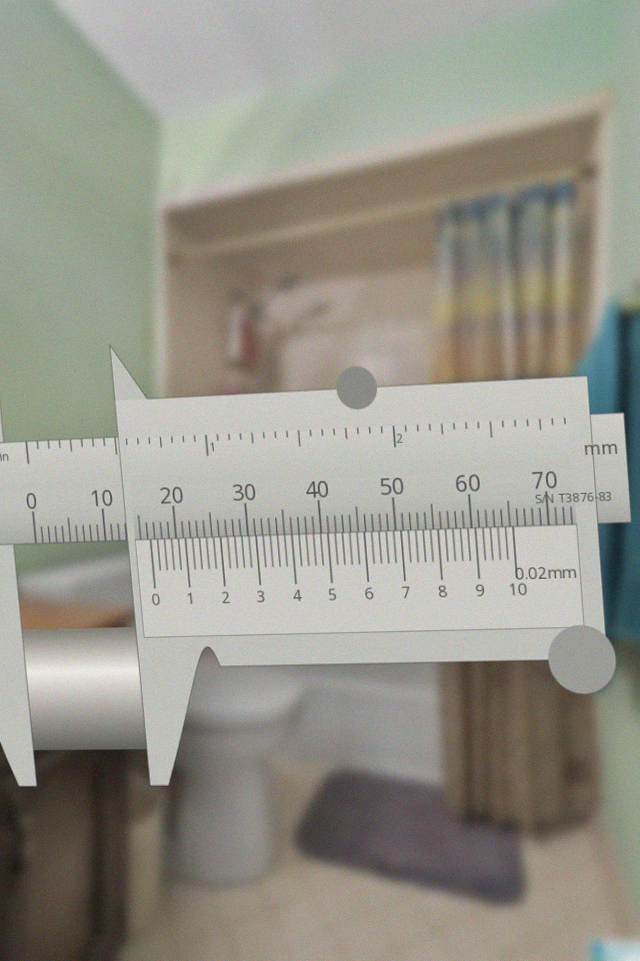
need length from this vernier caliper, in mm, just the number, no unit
16.4
